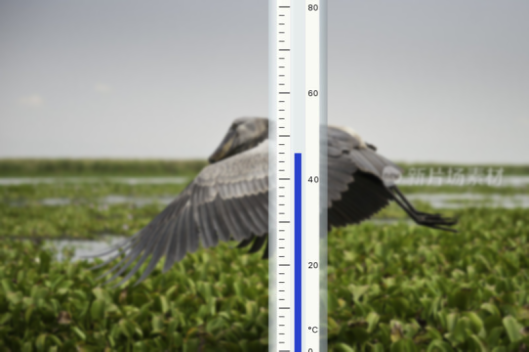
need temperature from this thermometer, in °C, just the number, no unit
46
